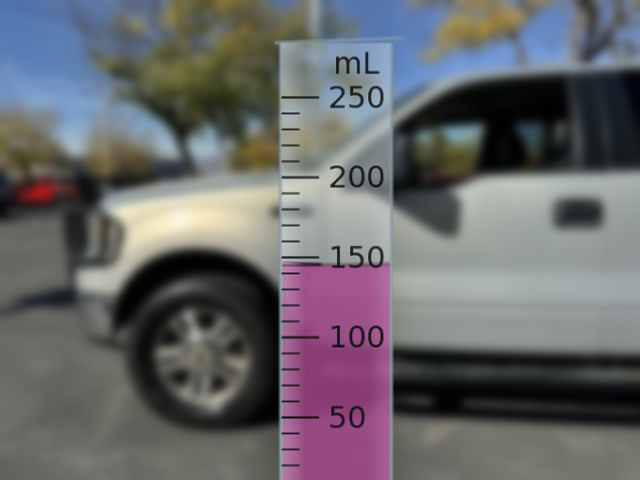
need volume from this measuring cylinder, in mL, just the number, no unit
145
